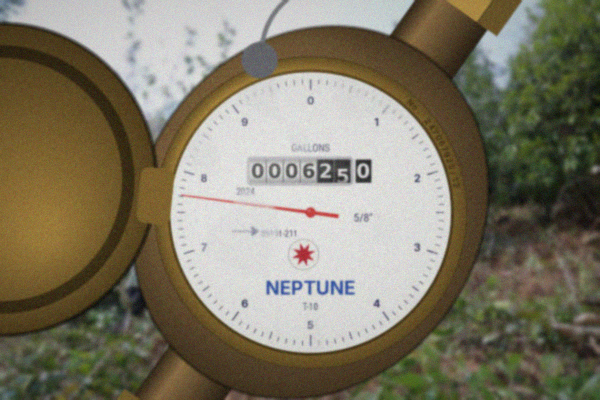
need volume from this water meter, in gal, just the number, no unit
6247.7
